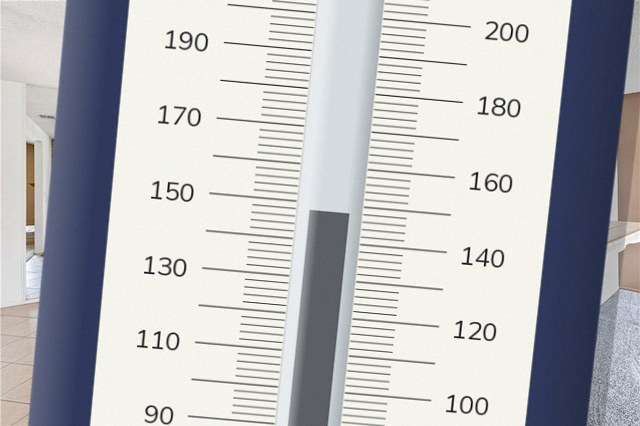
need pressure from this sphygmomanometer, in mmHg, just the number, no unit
148
